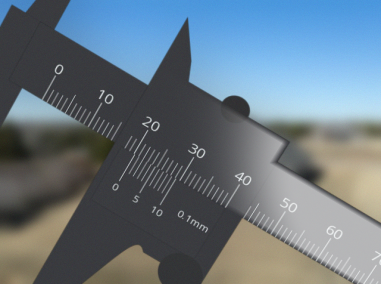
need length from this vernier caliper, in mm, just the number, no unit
20.2
